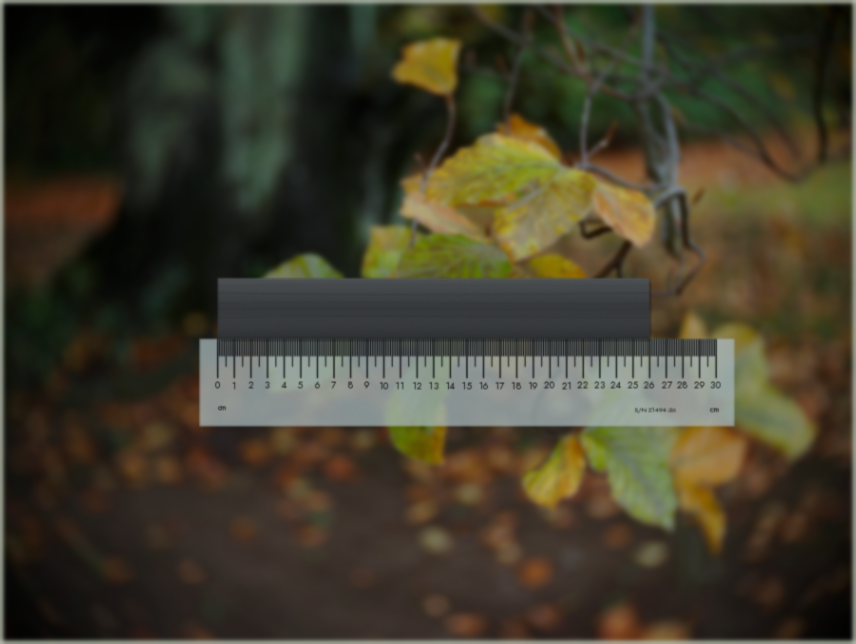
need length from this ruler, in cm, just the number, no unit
26
